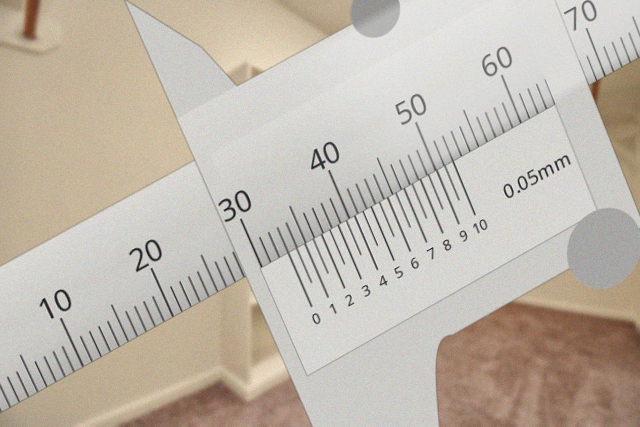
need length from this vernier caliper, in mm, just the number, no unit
33.0
